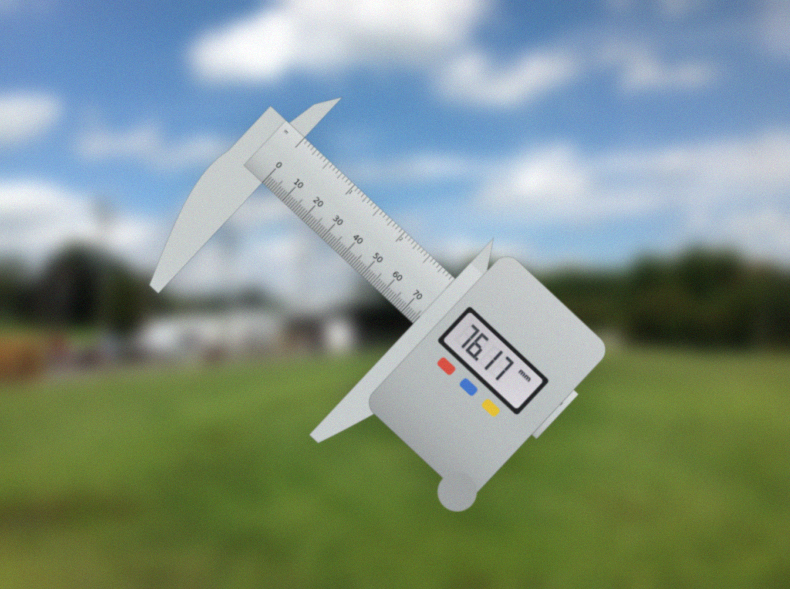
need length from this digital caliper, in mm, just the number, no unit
76.17
